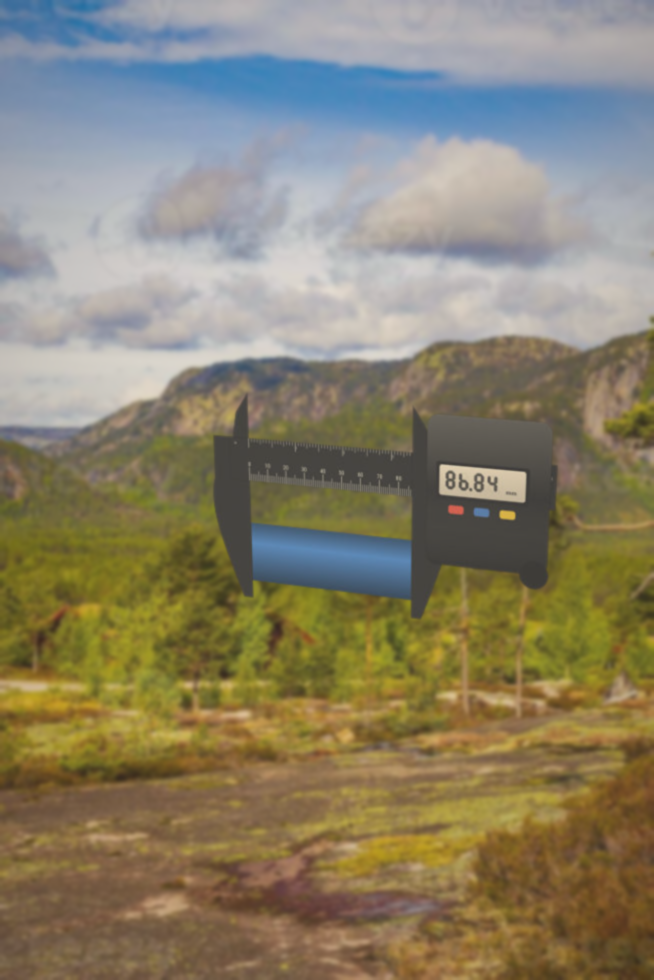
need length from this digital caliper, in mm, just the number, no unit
86.84
